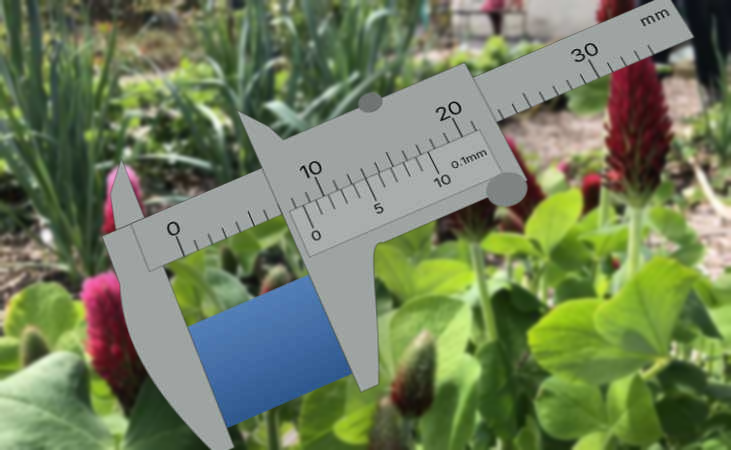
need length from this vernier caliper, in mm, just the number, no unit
8.5
